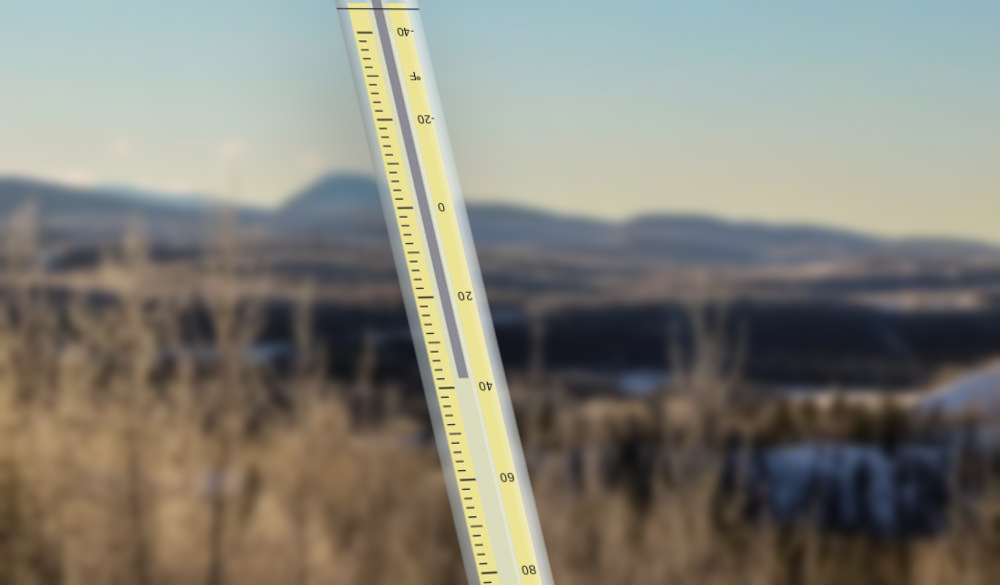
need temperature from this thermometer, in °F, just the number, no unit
38
